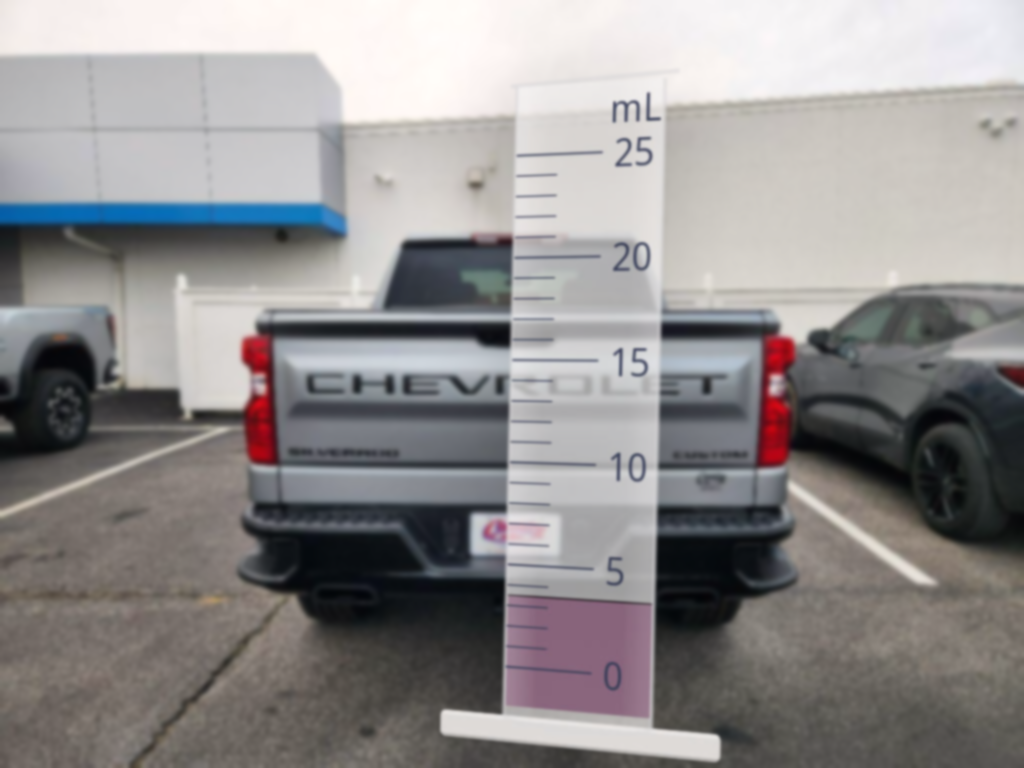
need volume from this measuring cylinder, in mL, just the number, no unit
3.5
